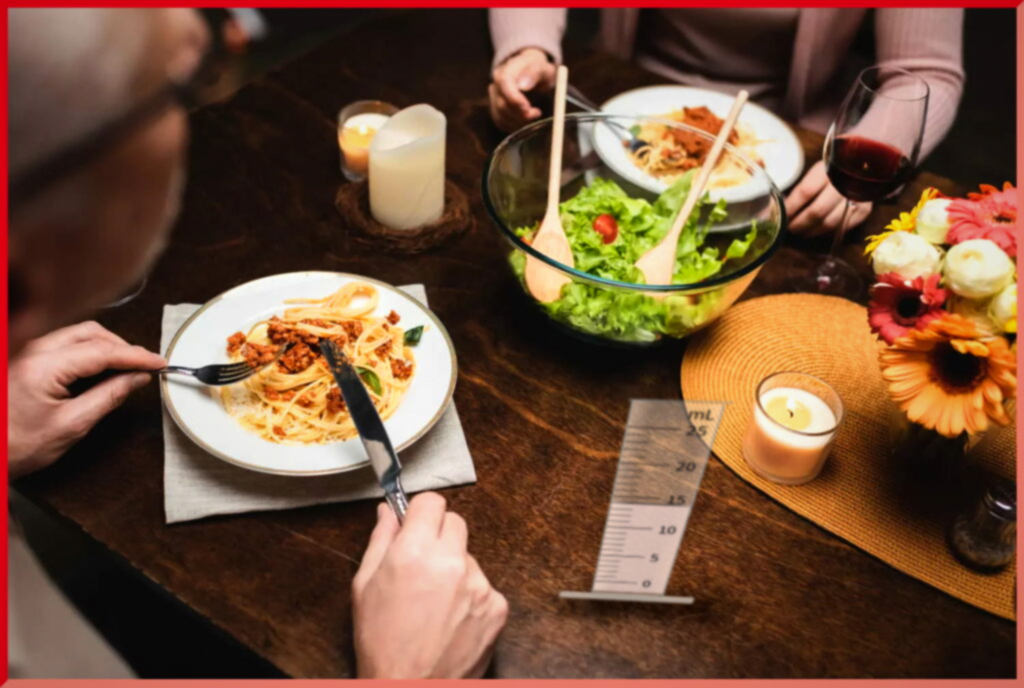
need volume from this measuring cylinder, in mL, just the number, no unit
14
